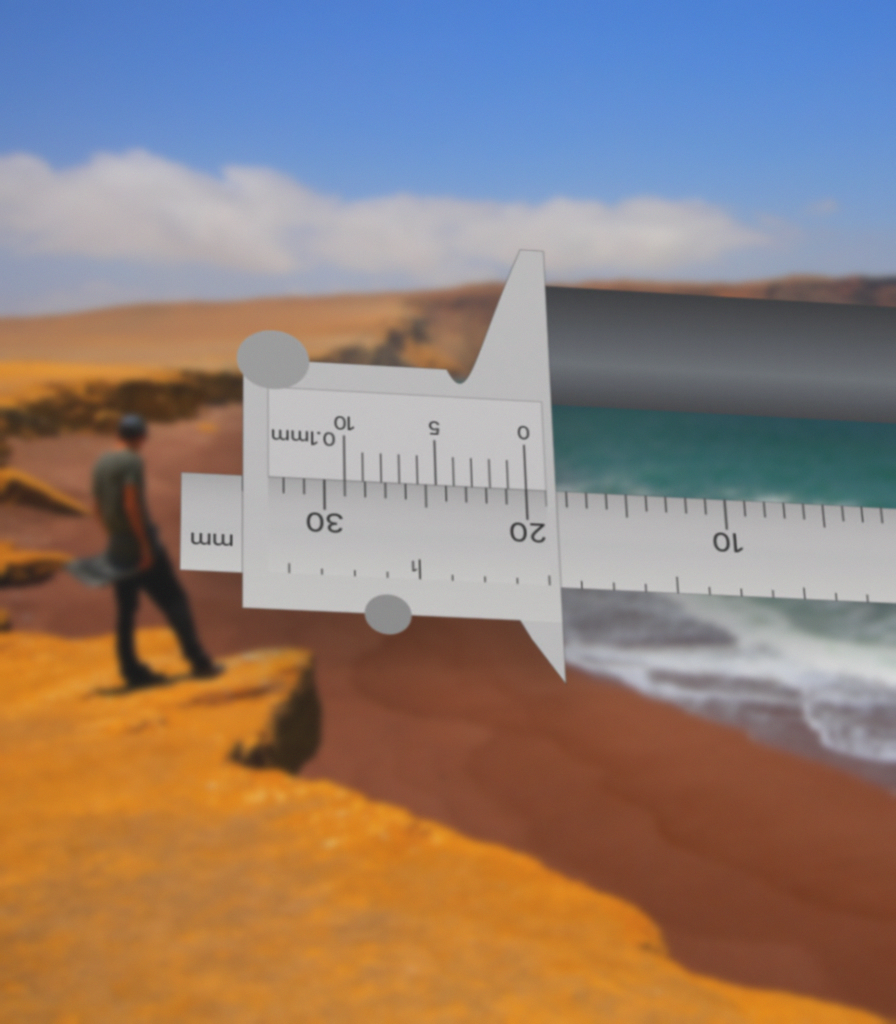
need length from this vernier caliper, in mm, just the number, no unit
20.0
